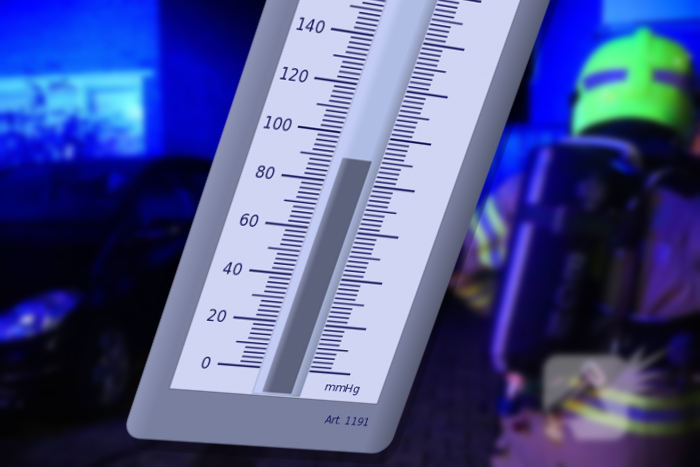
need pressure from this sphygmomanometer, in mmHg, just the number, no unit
90
